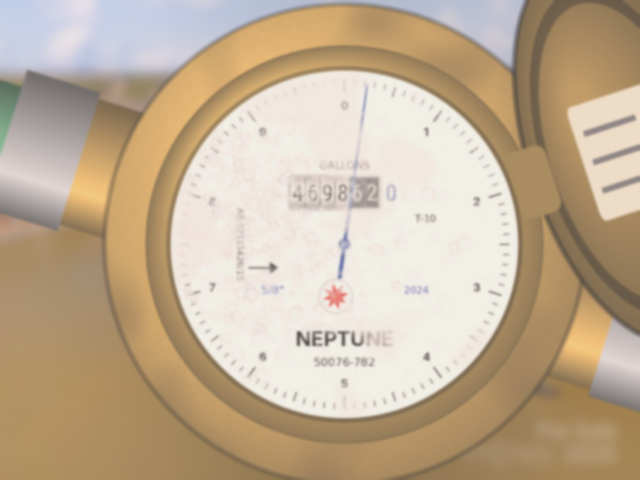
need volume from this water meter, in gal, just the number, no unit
4698620.2
